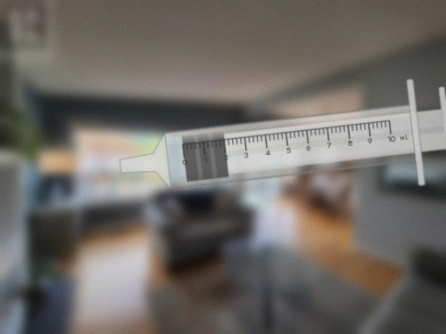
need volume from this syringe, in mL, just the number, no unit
0
